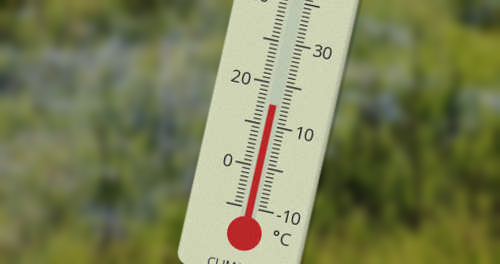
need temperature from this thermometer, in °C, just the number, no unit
15
